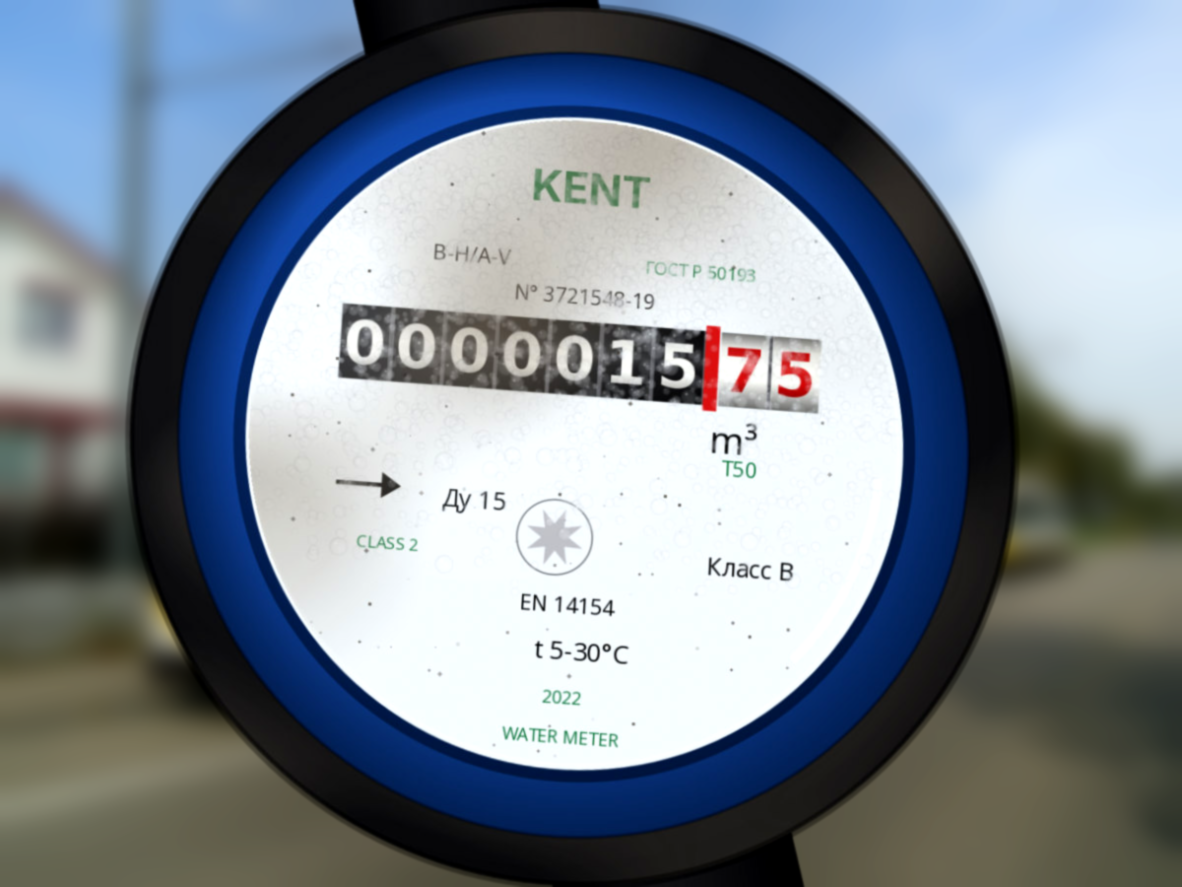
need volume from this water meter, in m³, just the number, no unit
15.75
